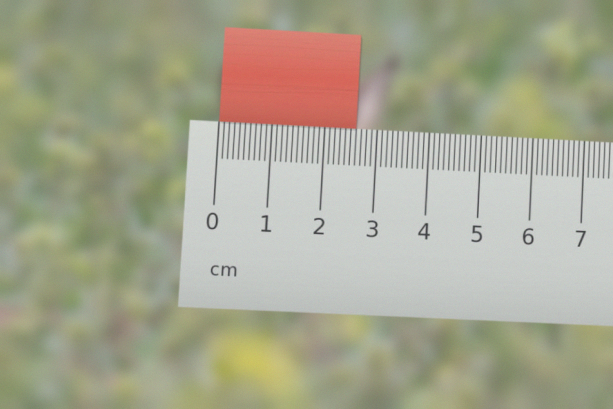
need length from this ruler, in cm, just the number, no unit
2.6
